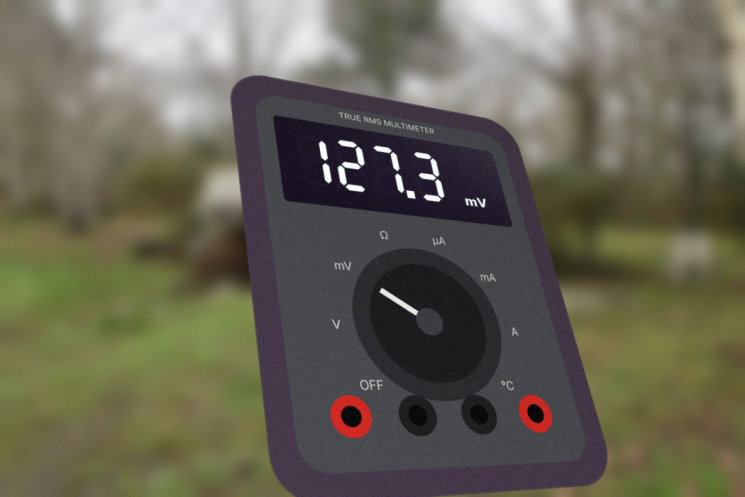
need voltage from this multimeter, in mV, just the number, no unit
127.3
